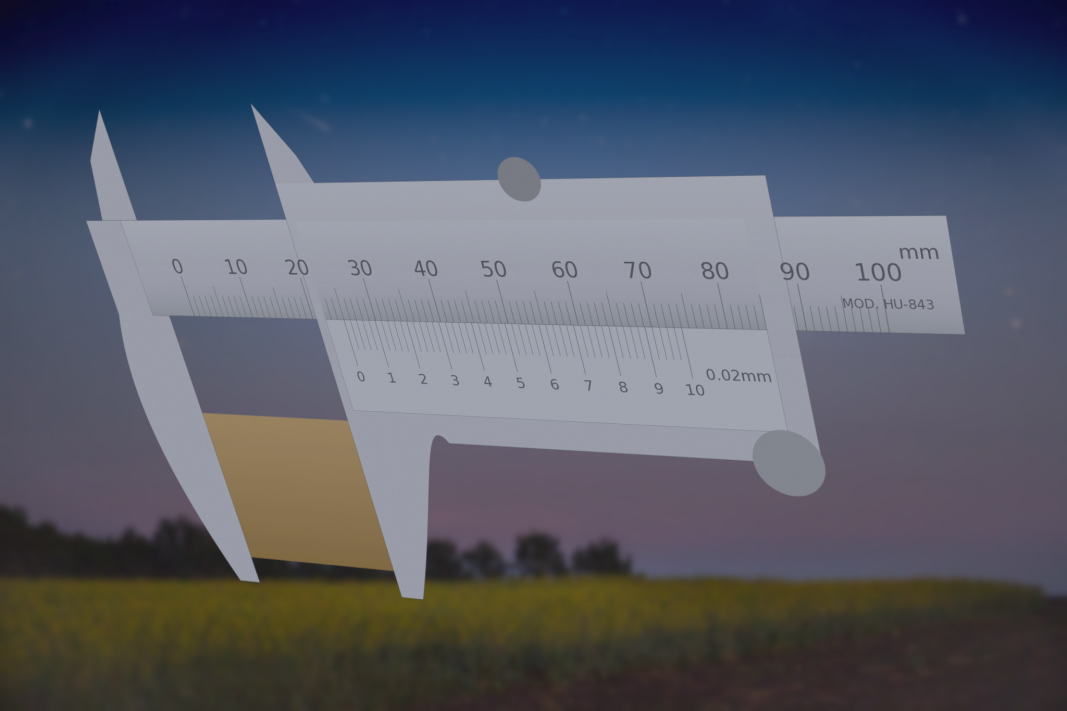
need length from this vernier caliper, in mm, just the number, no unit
25.0
